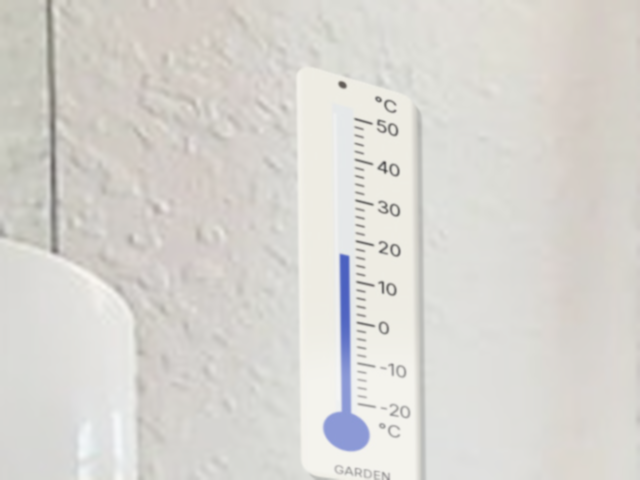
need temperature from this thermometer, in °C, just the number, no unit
16
